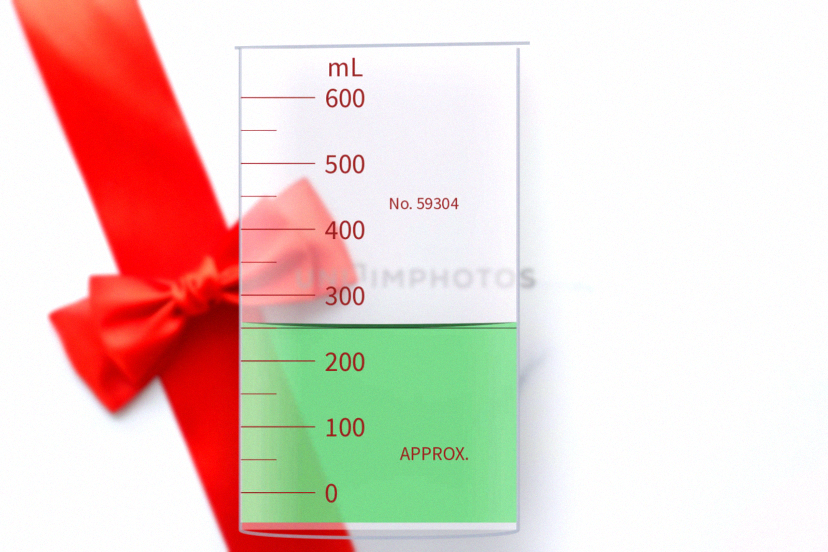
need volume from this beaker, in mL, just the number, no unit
250
